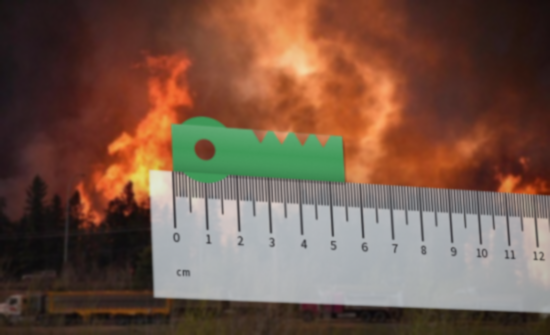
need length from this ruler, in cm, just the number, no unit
5.5
